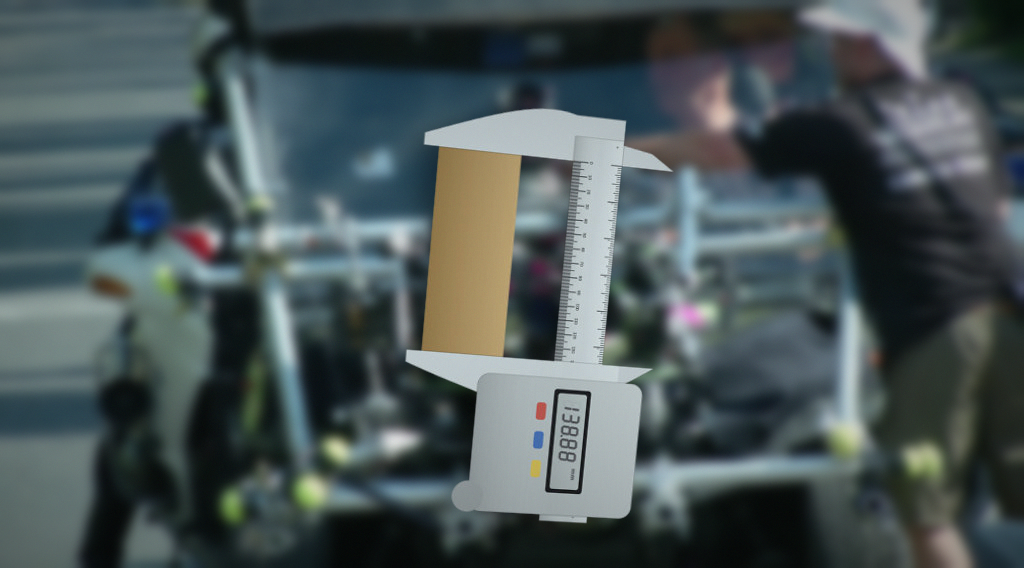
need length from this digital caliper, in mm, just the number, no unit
138.88
